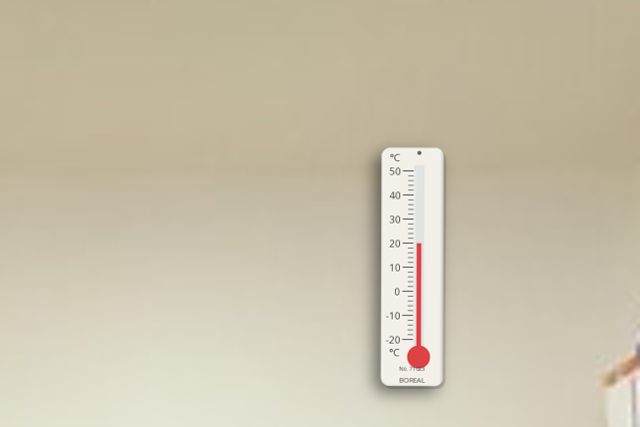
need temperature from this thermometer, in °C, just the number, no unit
20
